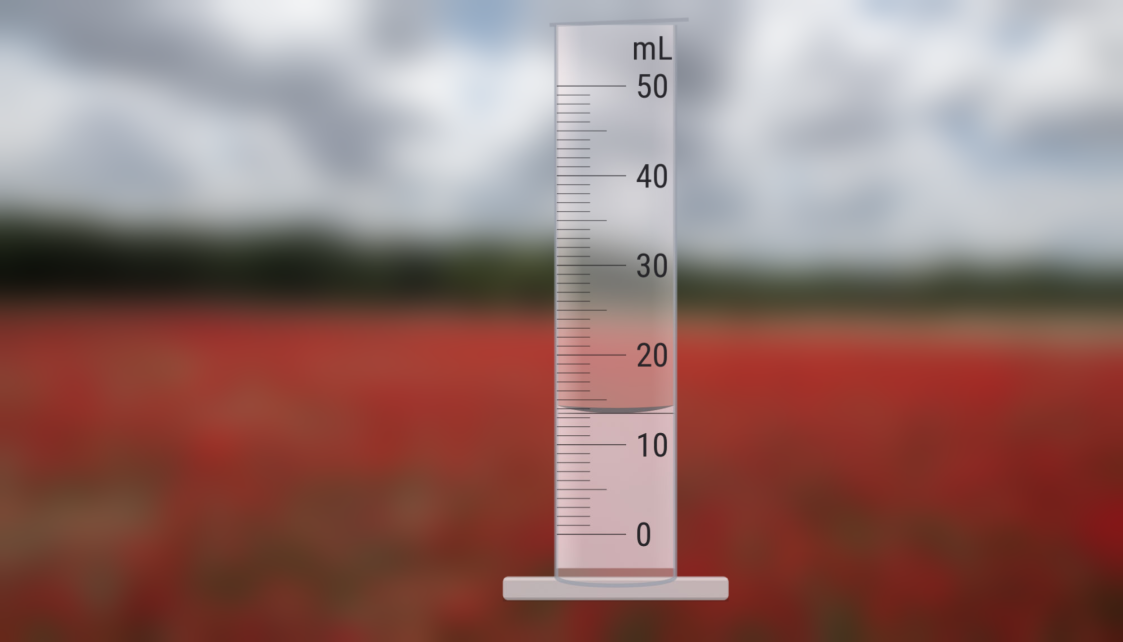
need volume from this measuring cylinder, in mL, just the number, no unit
13.5
